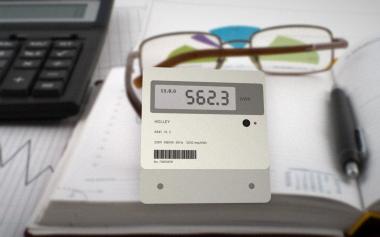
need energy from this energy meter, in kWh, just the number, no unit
562.3
